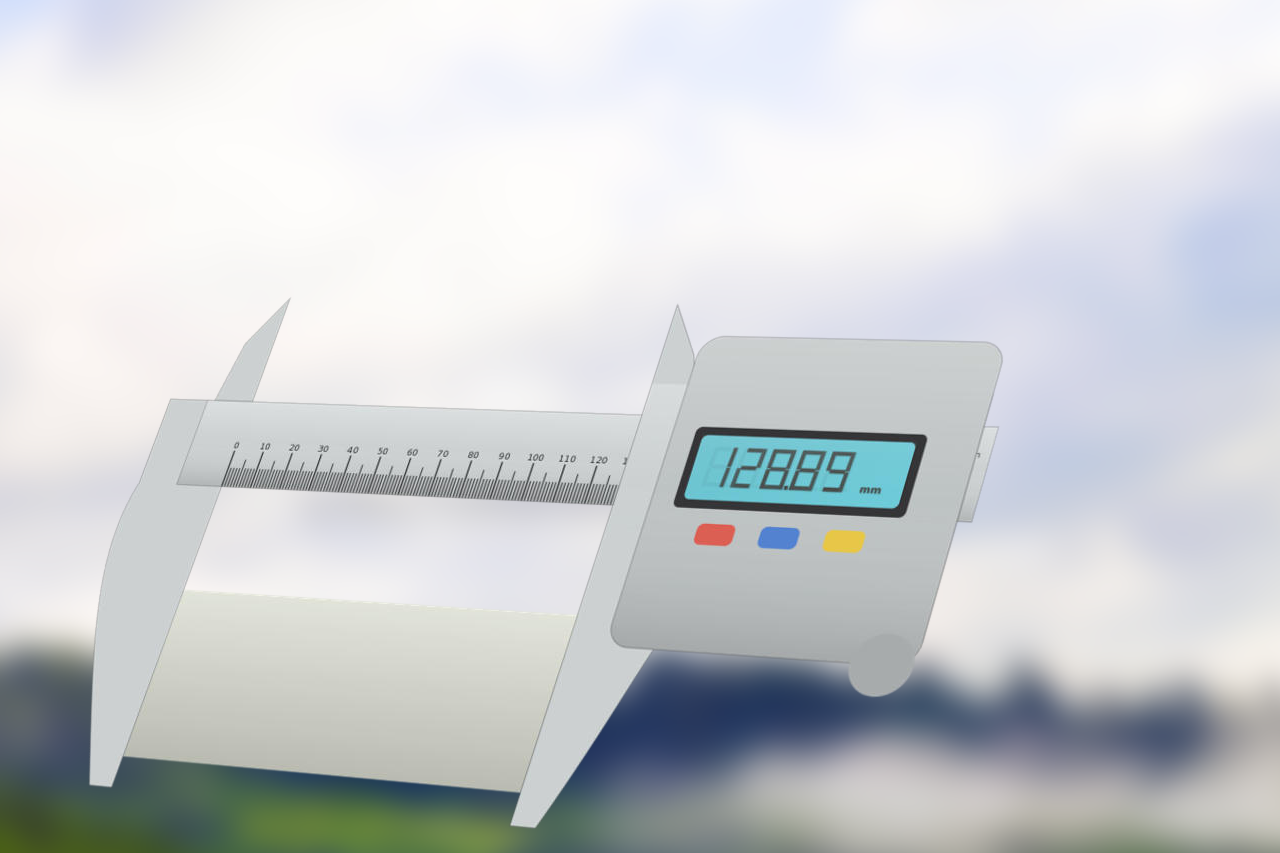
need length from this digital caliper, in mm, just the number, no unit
128.89
